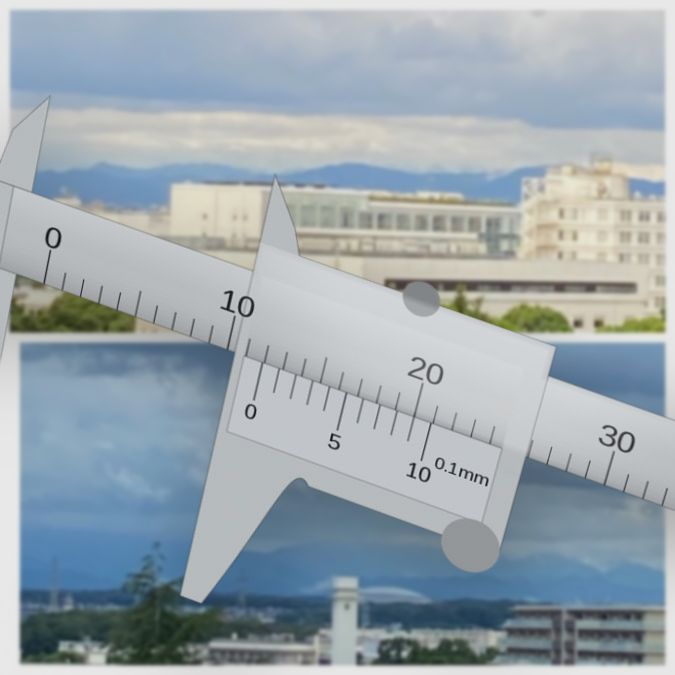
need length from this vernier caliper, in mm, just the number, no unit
11.9
